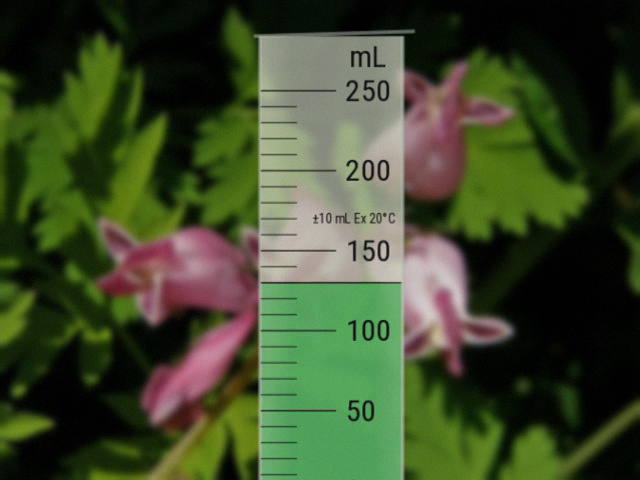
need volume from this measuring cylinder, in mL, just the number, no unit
130
